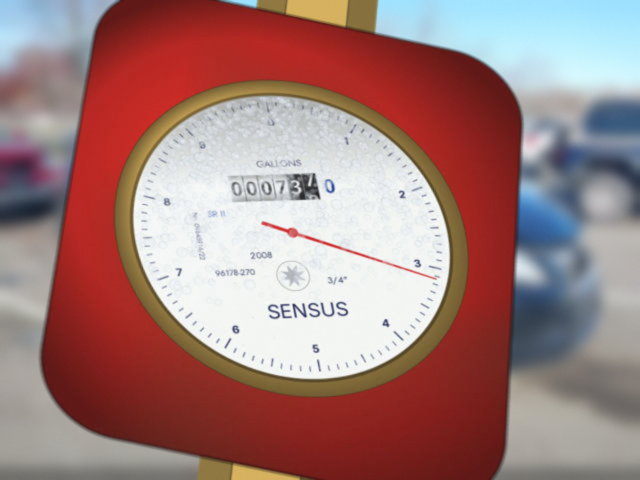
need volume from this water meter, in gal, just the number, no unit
7373.1
